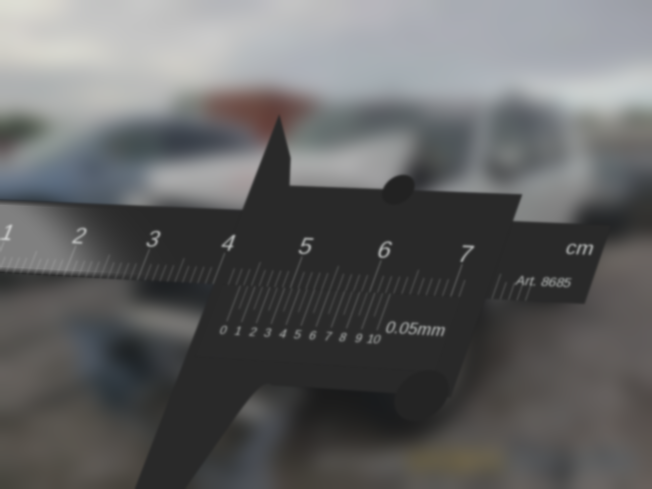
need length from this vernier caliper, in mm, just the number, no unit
43.6
